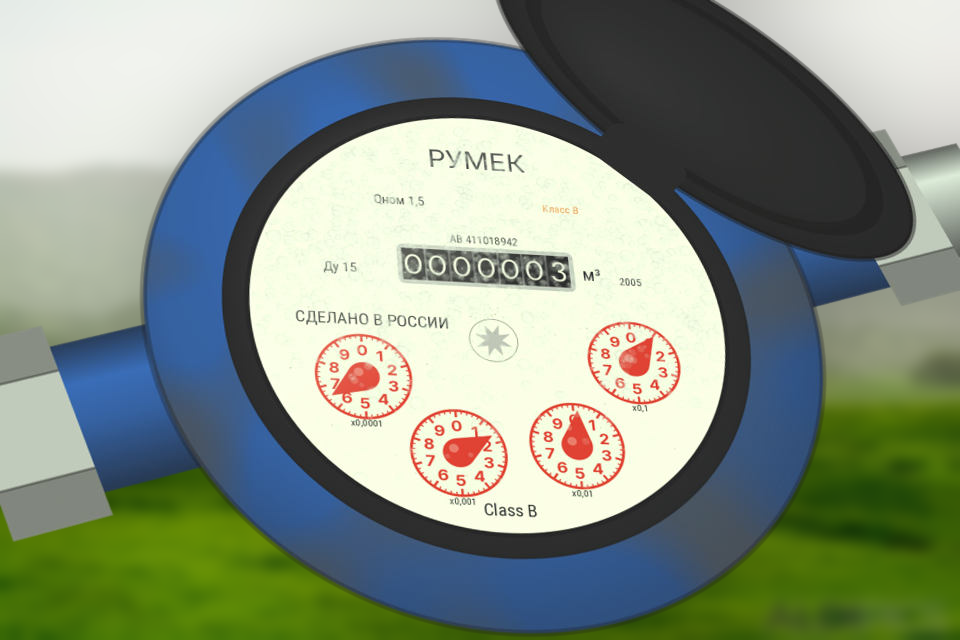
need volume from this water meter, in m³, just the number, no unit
3.1016
